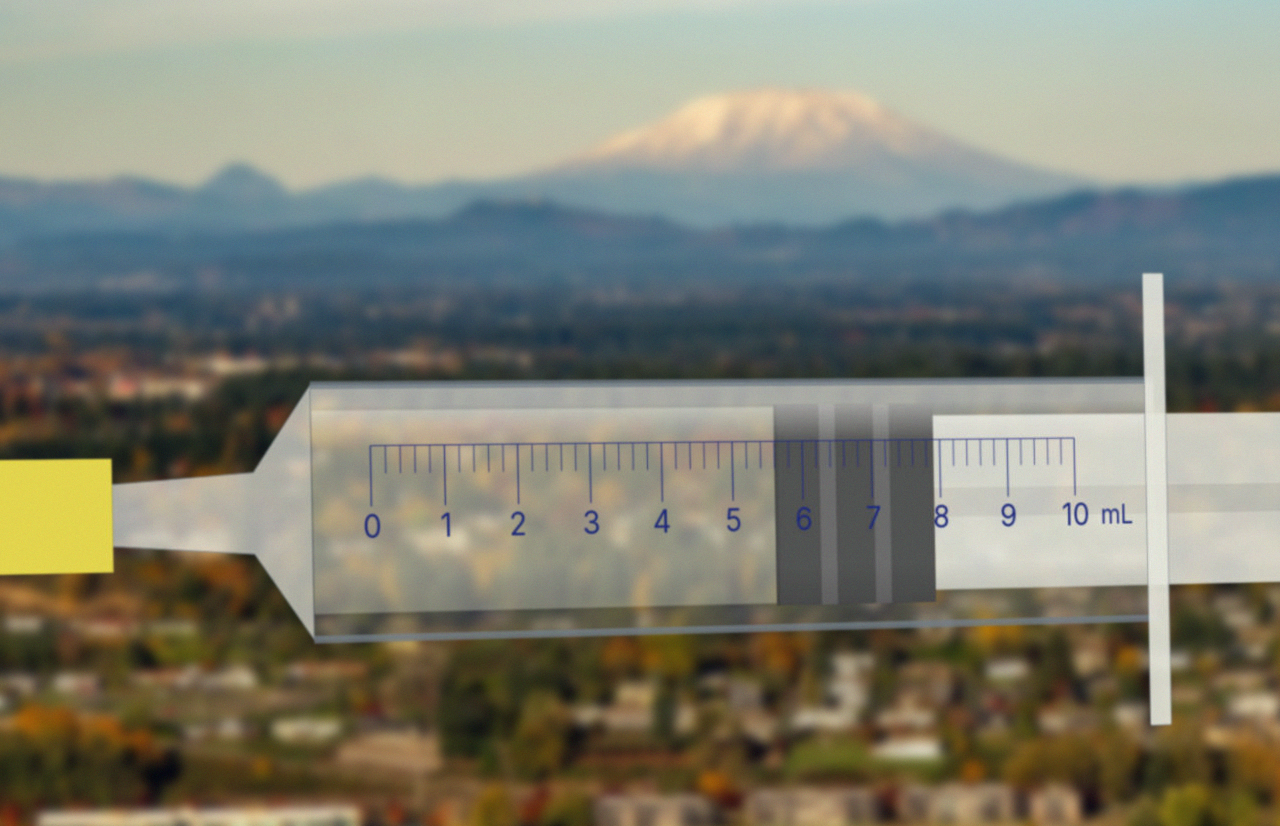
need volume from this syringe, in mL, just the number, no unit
5.6
